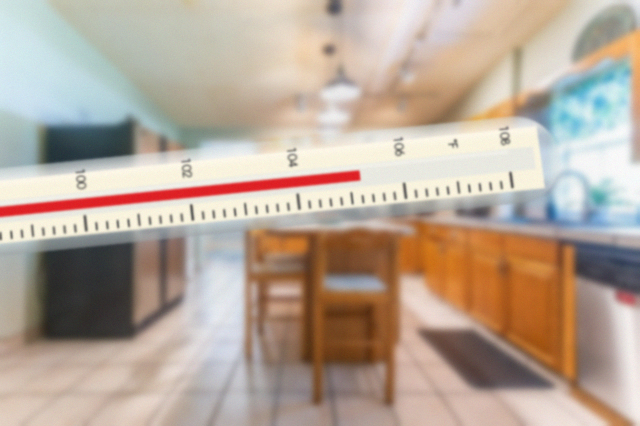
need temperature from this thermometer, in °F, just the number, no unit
105.2
